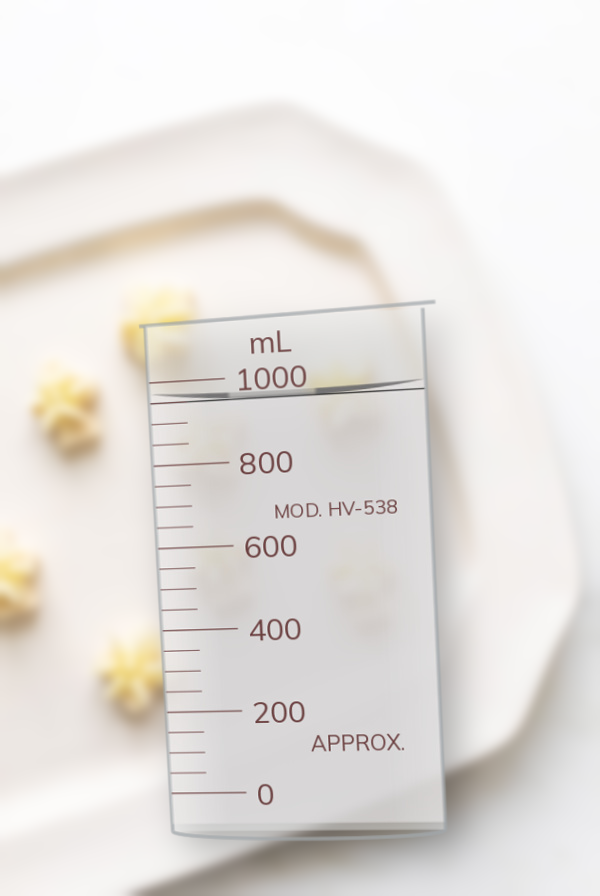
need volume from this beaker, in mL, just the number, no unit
950
